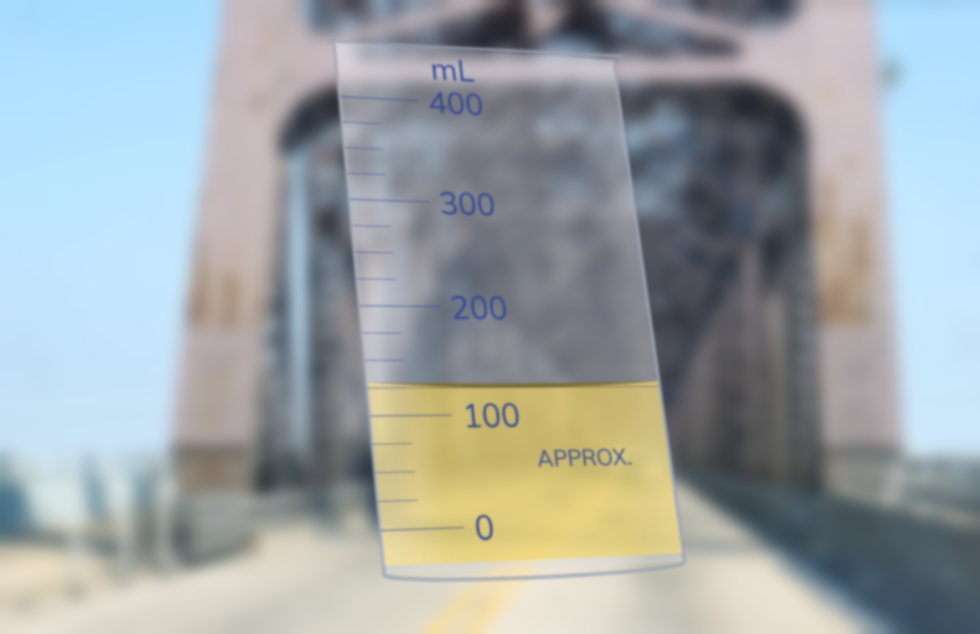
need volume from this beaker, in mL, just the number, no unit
125
